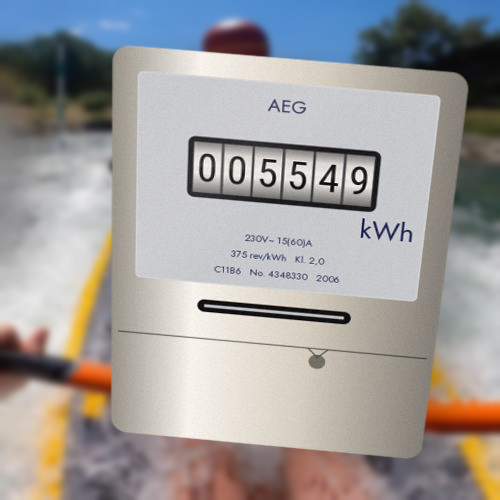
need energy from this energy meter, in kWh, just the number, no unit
5549
